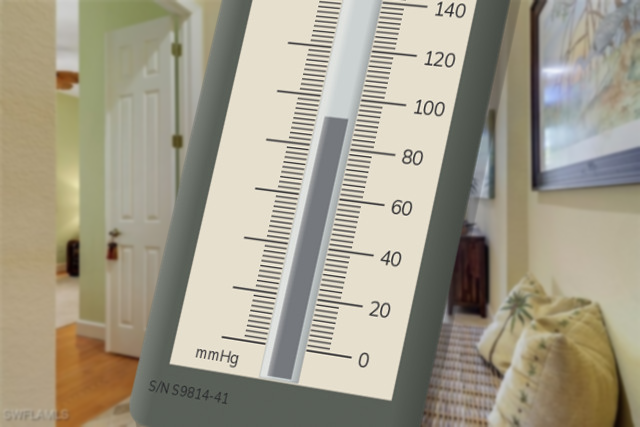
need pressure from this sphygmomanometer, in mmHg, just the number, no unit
92
